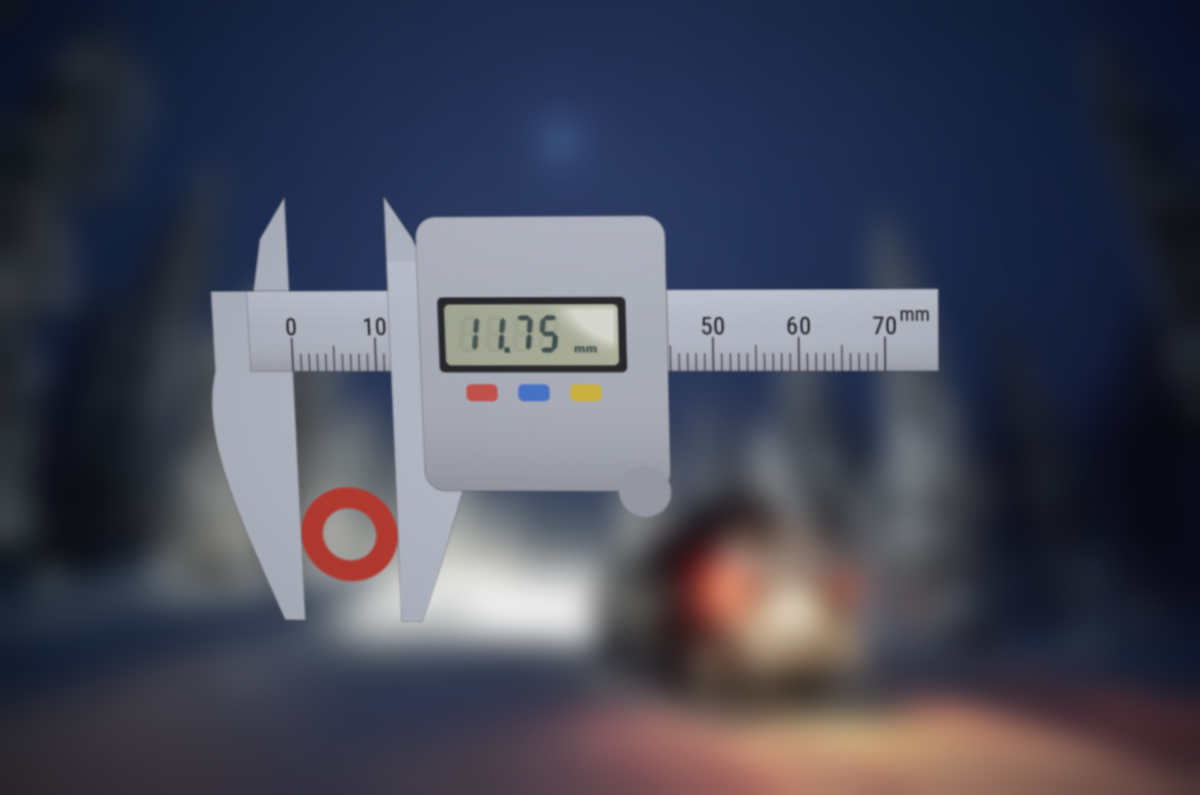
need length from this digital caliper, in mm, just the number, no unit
11.75
